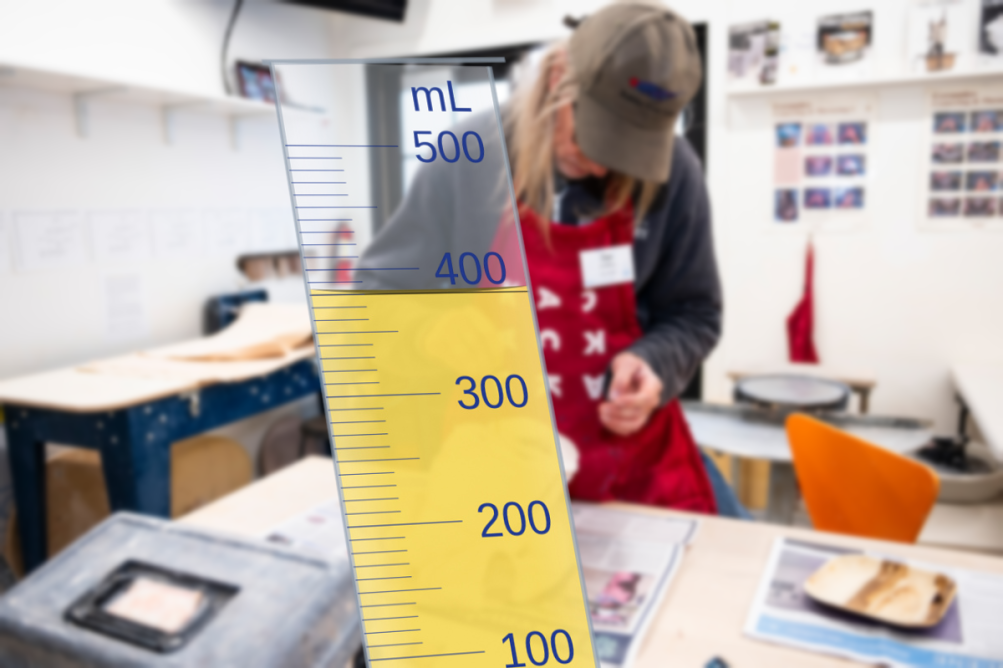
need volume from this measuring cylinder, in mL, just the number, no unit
380
